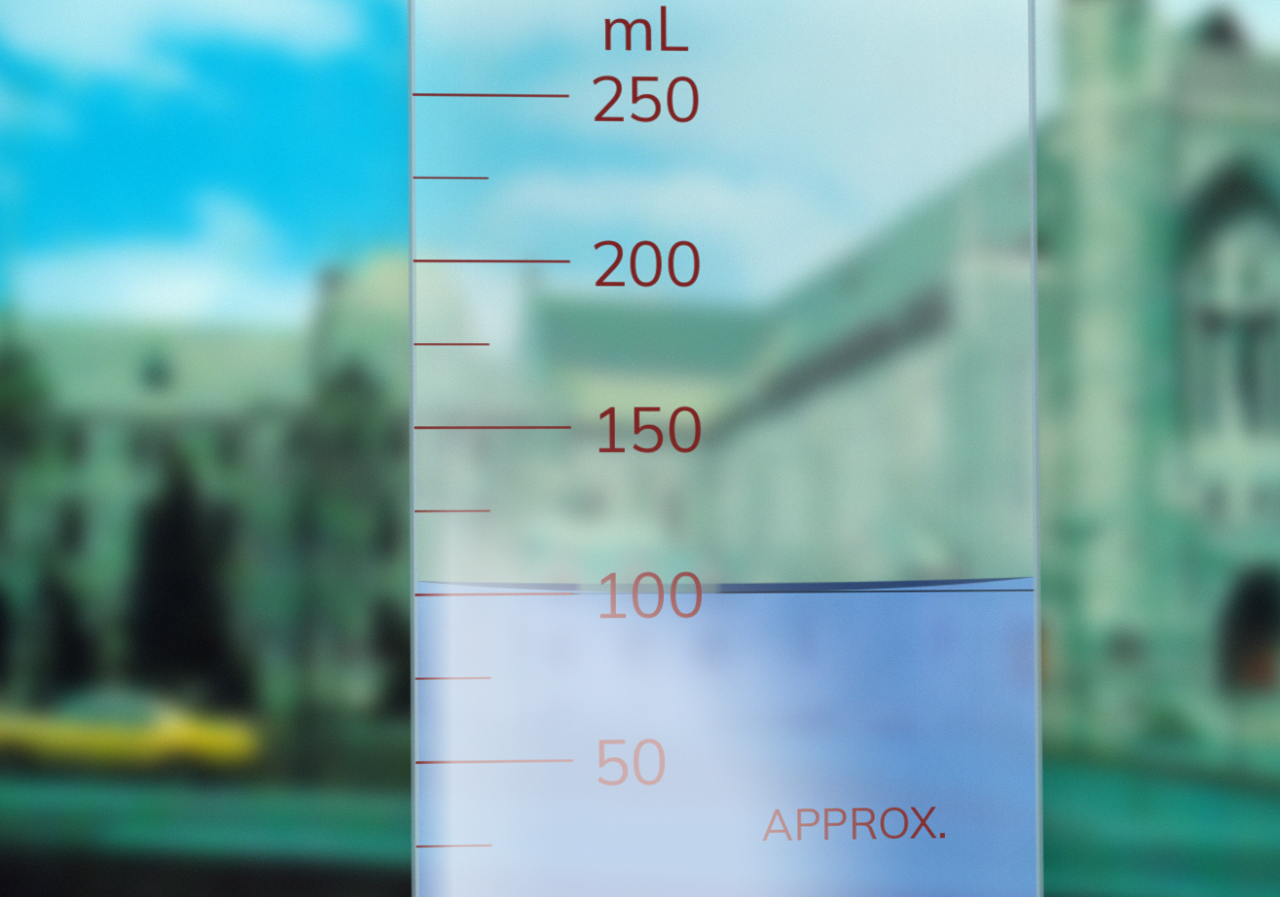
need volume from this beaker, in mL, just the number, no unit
100
